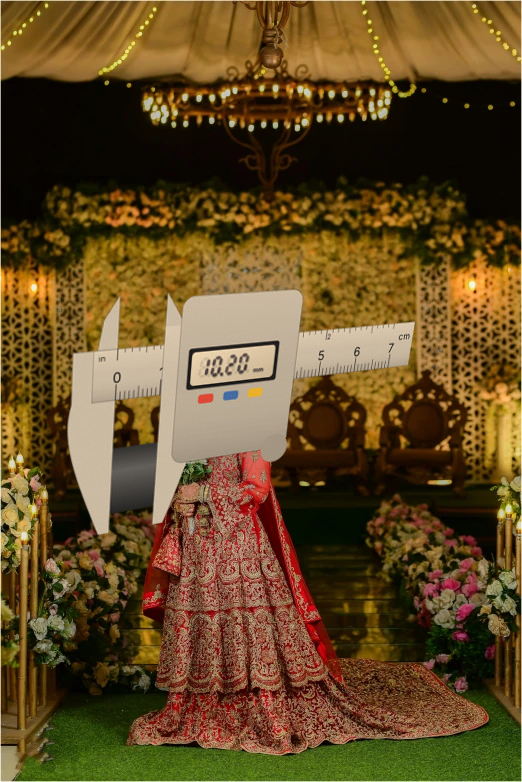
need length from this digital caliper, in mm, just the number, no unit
10.20
